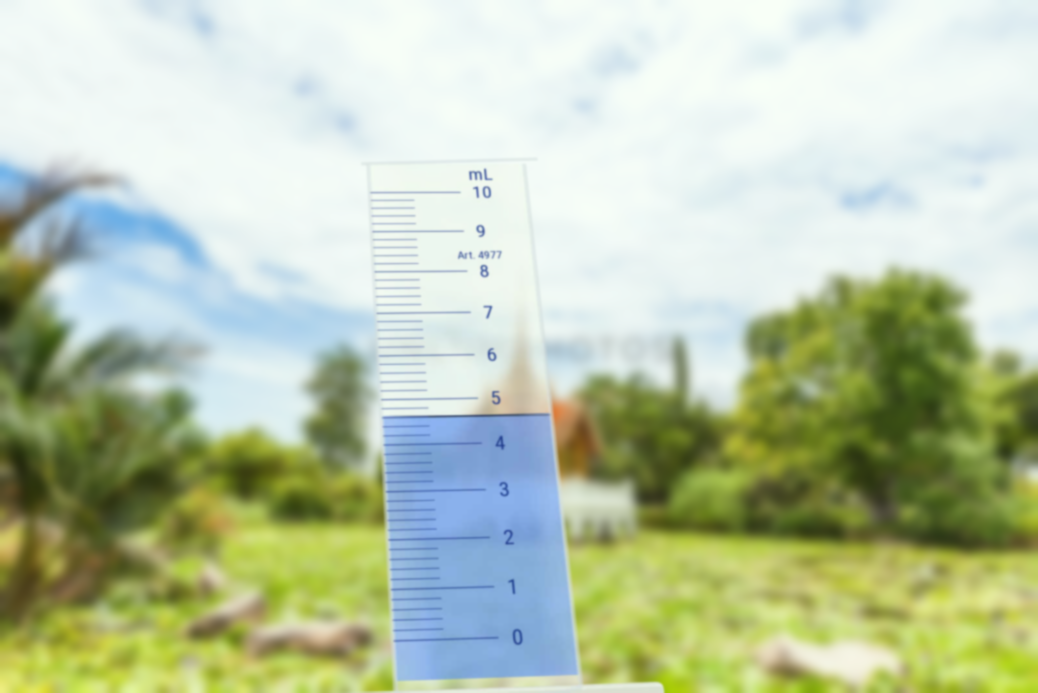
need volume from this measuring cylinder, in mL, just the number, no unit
4.6
